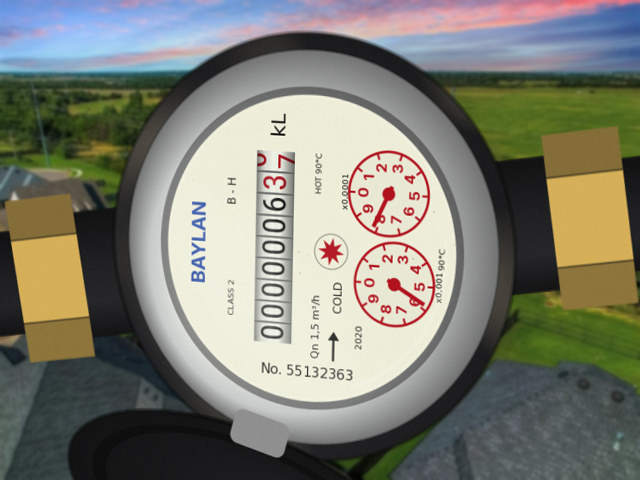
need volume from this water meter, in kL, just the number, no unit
6.3658
